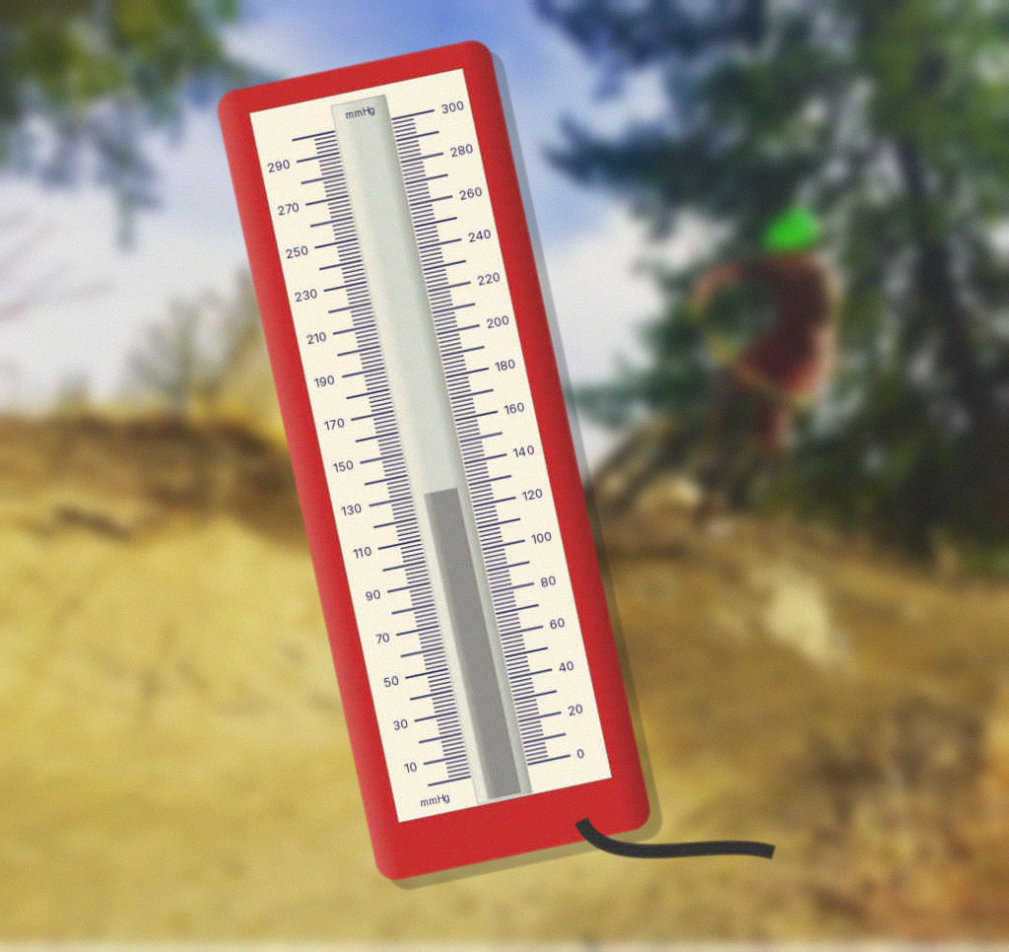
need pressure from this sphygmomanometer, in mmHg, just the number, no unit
130
